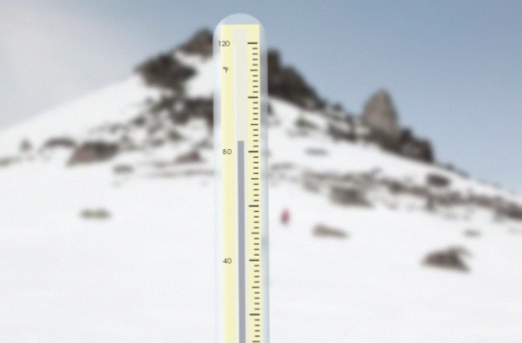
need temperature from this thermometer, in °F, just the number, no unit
84
